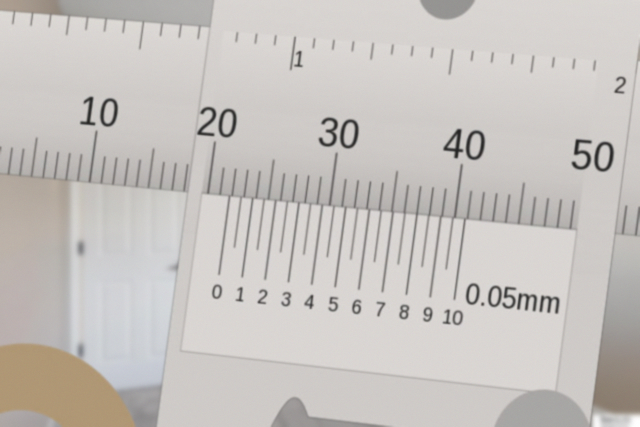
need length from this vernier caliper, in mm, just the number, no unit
21.8
